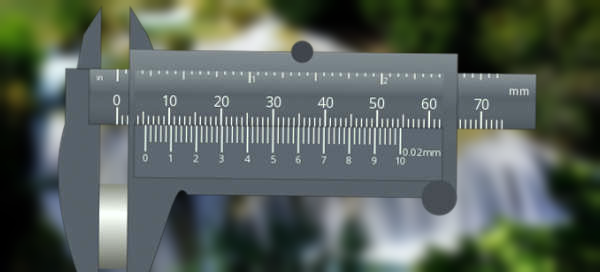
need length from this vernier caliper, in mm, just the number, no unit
5.5
